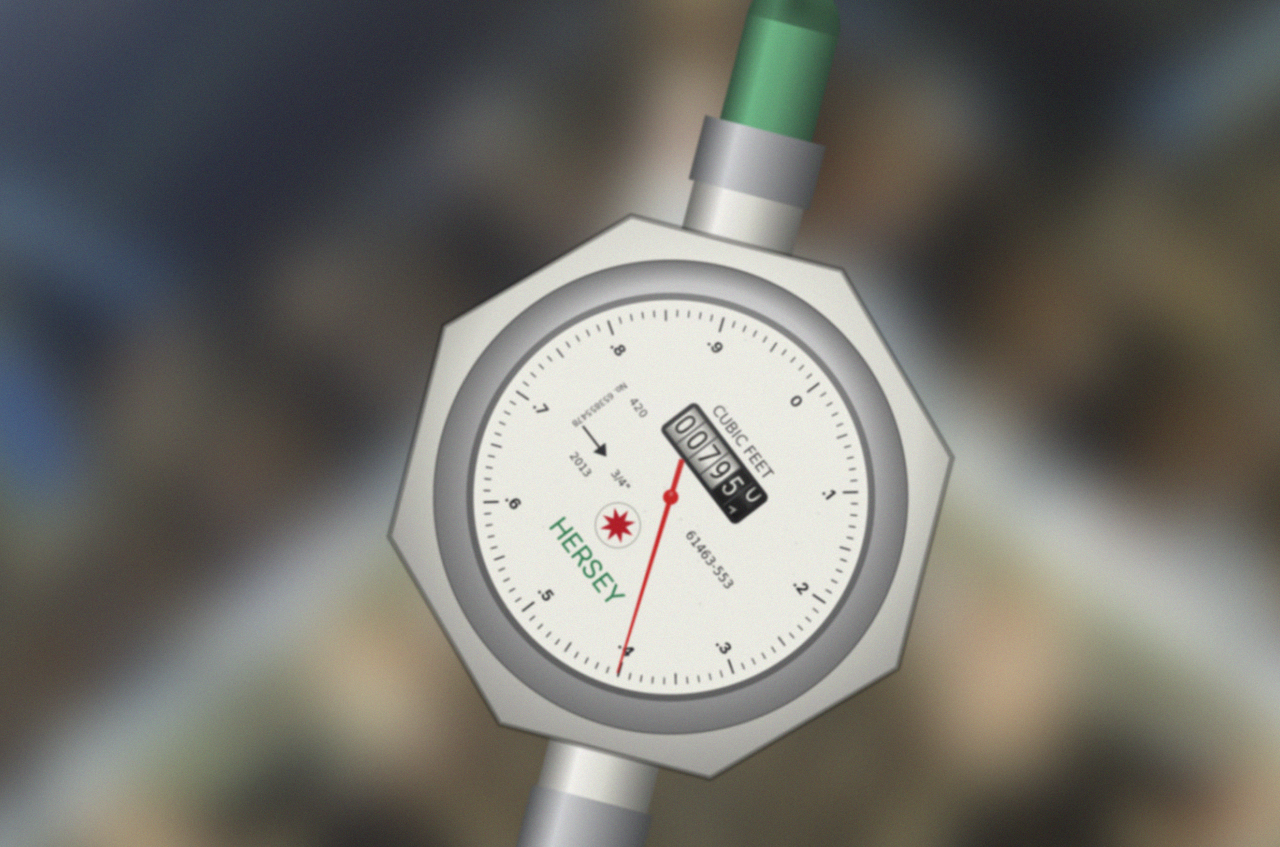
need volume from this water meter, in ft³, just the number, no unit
7950.40
